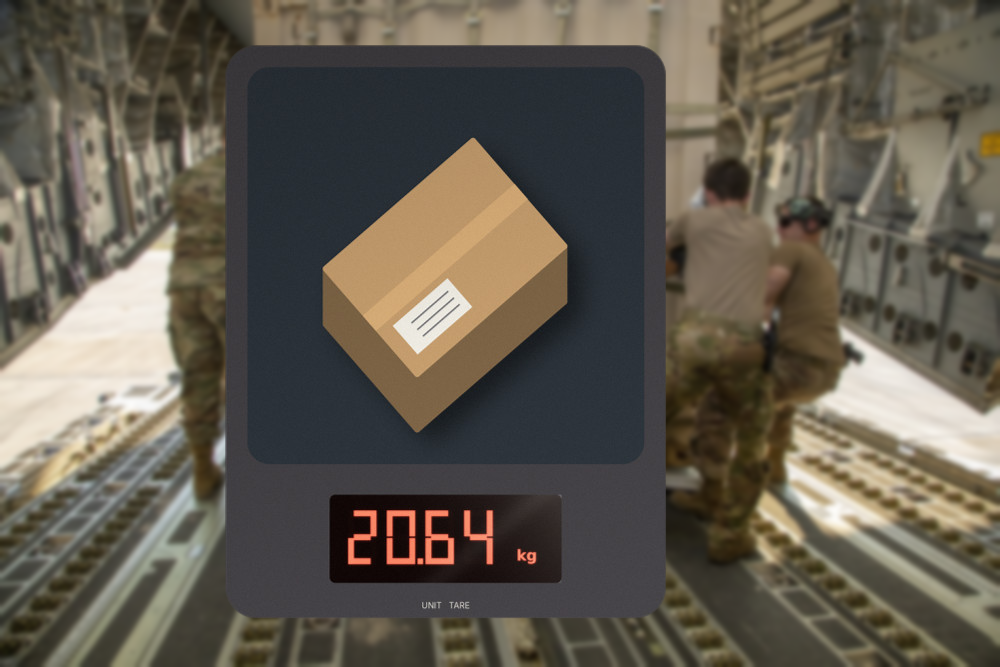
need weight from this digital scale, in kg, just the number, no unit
20.64
